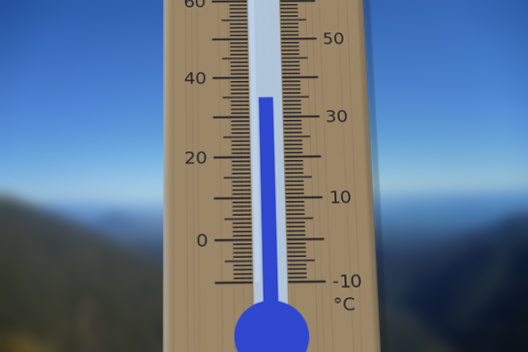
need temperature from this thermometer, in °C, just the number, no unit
35
